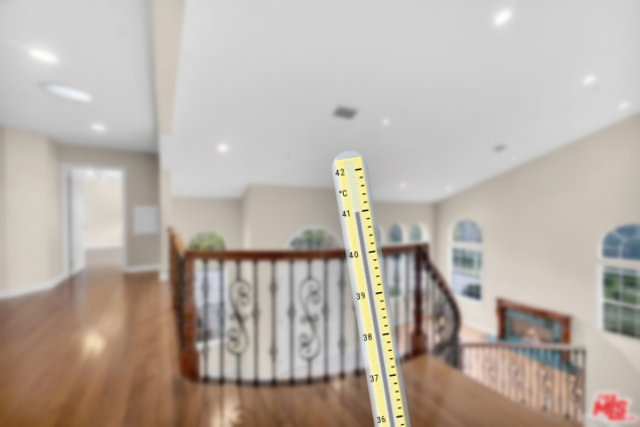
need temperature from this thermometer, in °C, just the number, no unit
41
